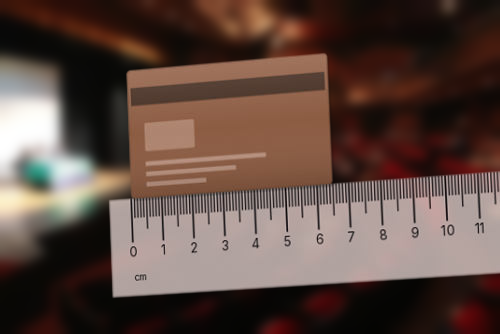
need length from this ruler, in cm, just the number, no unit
6.5
